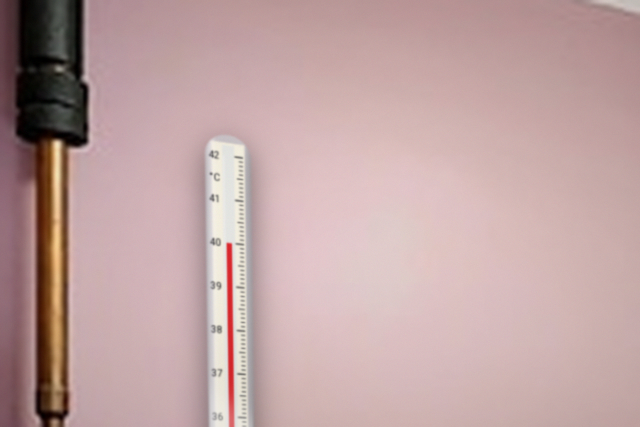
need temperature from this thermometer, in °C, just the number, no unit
40
